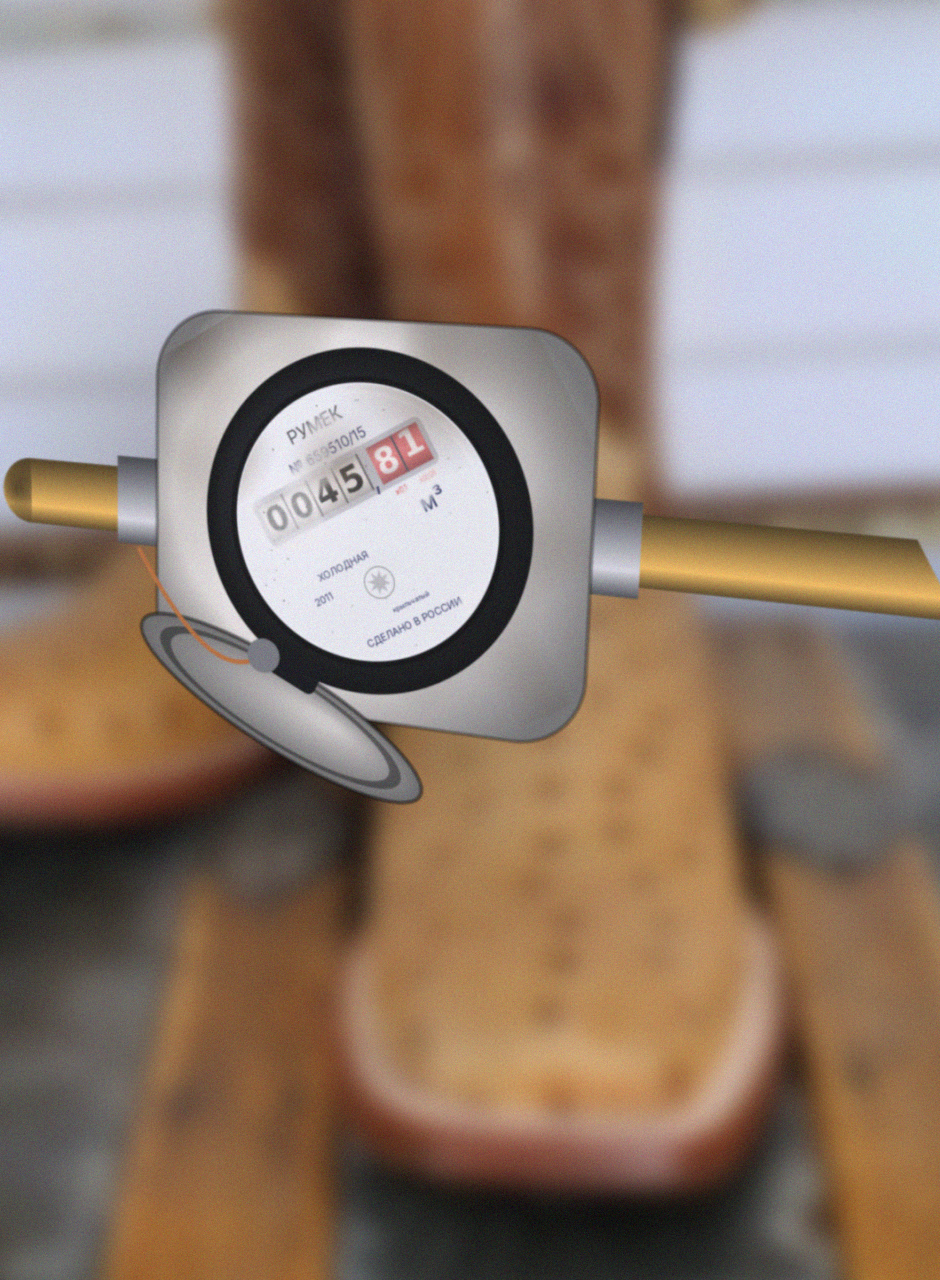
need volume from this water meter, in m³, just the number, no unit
45.81
